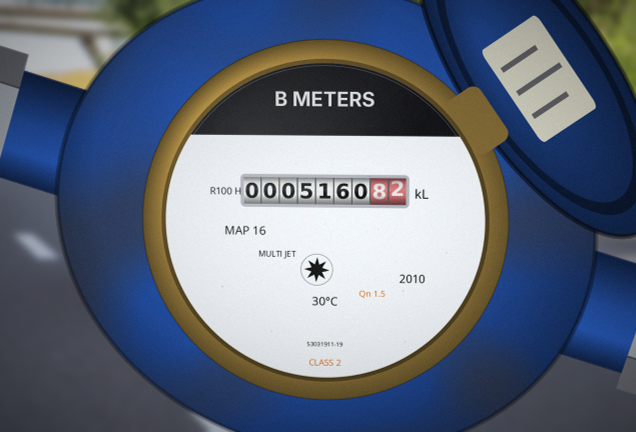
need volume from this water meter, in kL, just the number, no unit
5160.82
